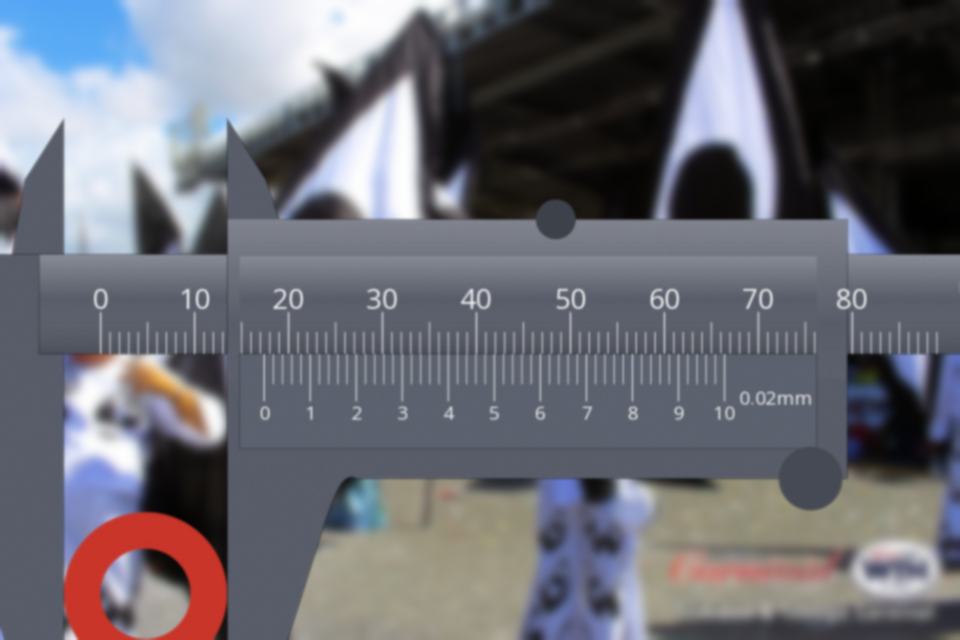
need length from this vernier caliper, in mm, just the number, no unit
17.4
